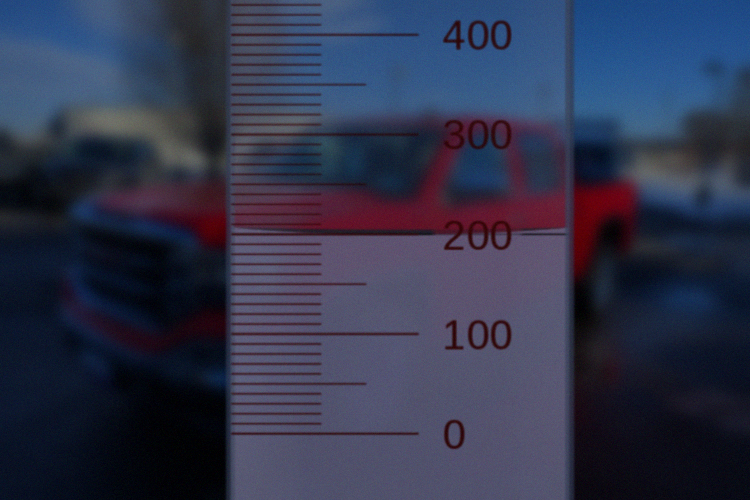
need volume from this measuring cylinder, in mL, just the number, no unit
200
